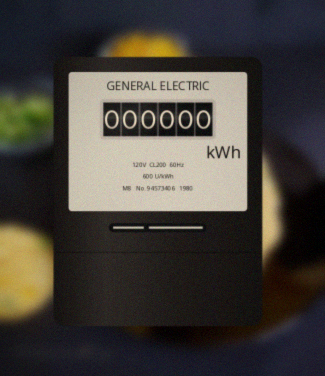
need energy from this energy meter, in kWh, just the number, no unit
0
